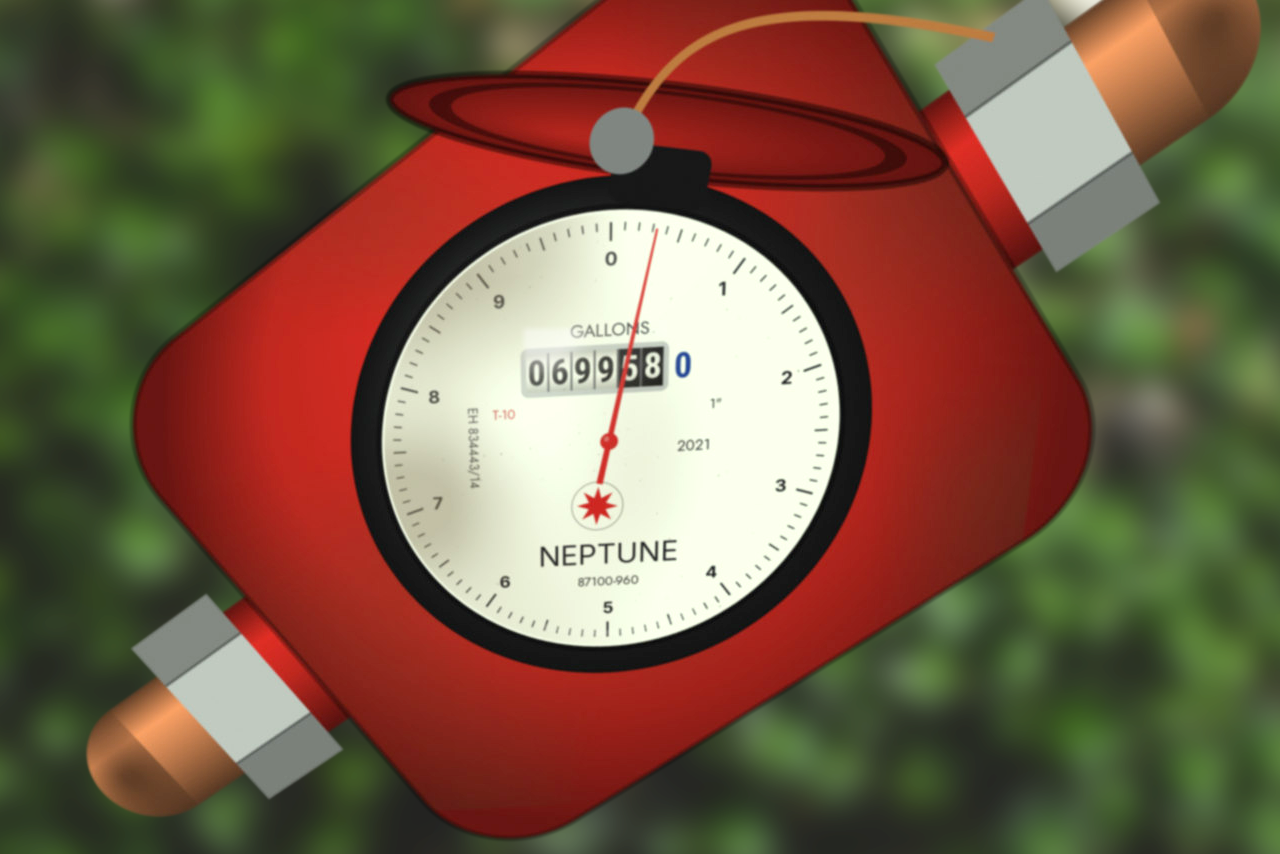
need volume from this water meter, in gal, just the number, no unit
699580.3
